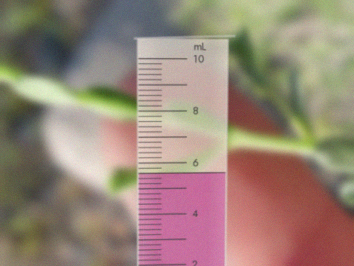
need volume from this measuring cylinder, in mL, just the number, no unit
5.6
